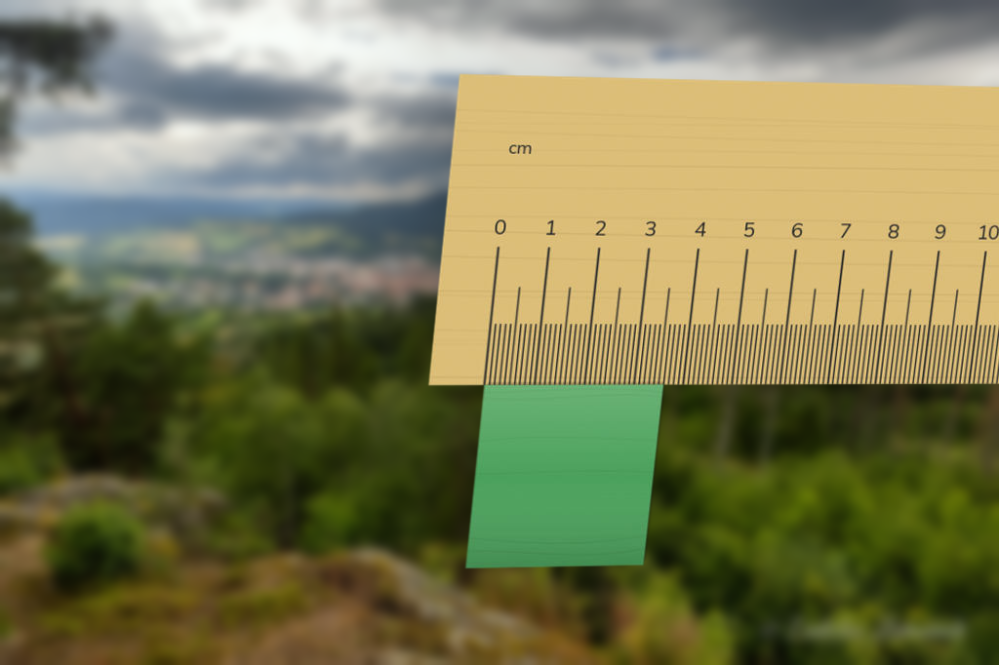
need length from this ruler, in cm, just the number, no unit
3.6
